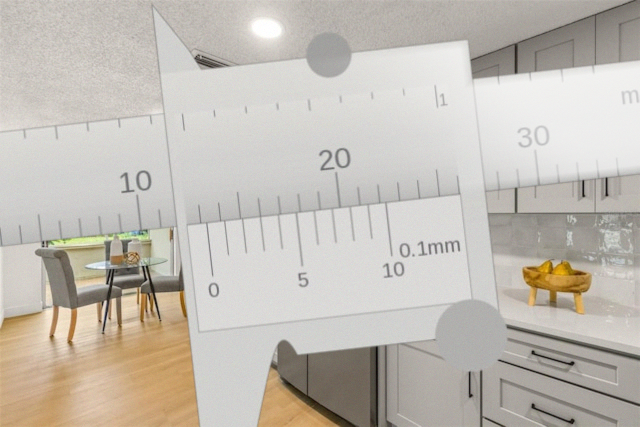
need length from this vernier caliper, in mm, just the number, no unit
13.3
